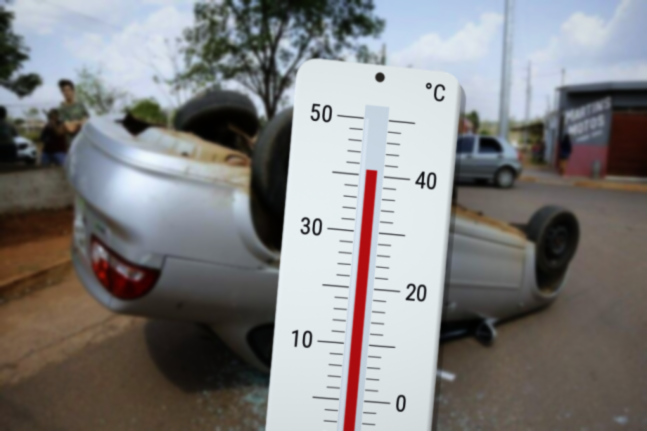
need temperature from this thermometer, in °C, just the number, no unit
41
